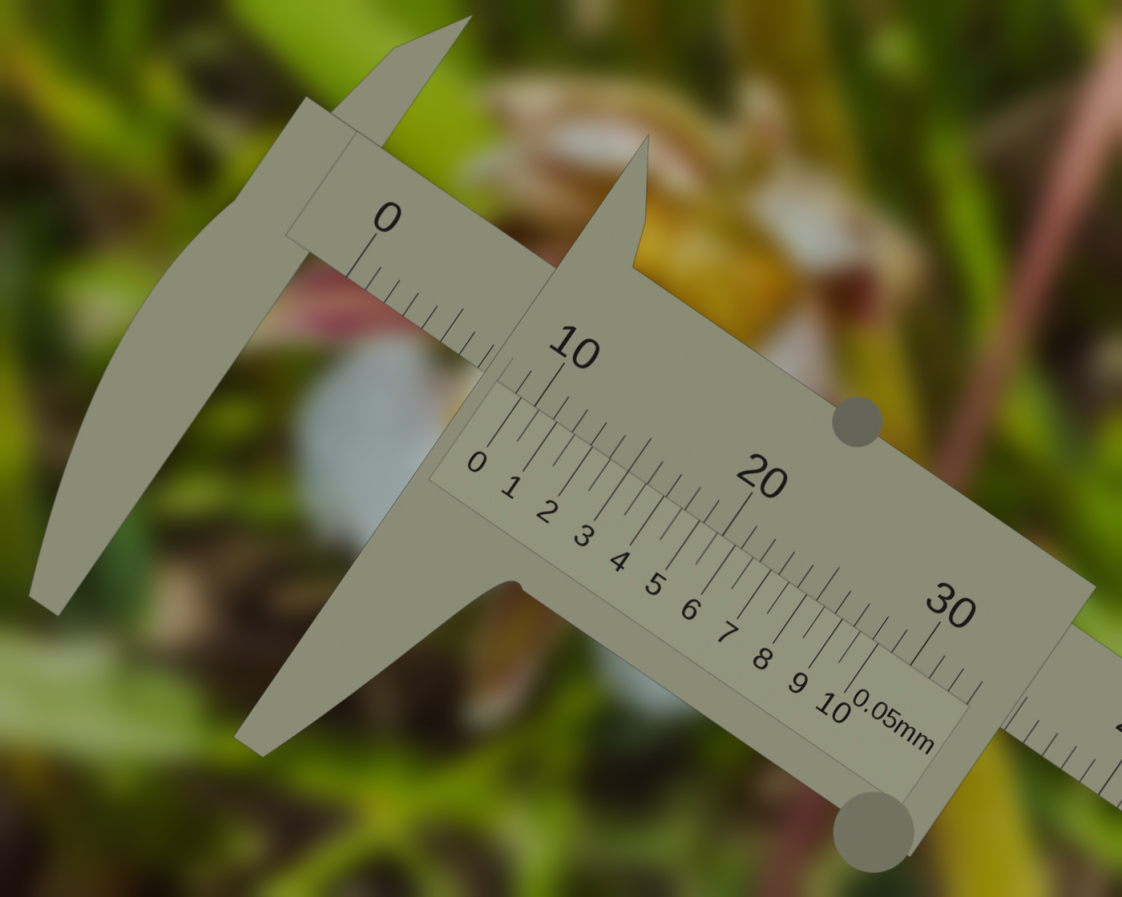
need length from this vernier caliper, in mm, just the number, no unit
9.30
